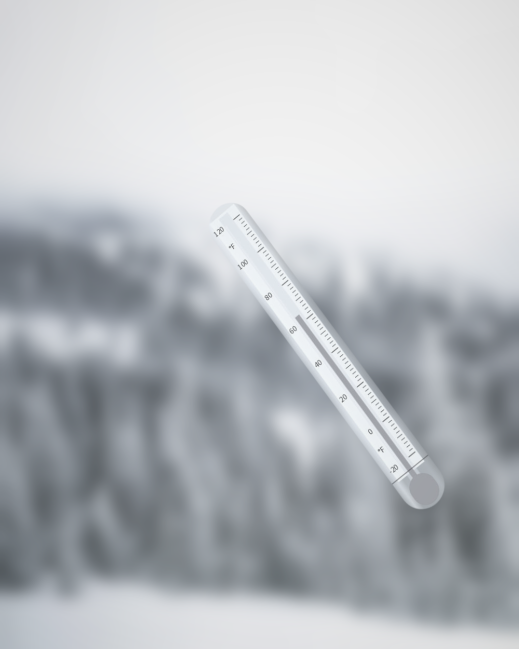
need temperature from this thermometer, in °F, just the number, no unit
64
